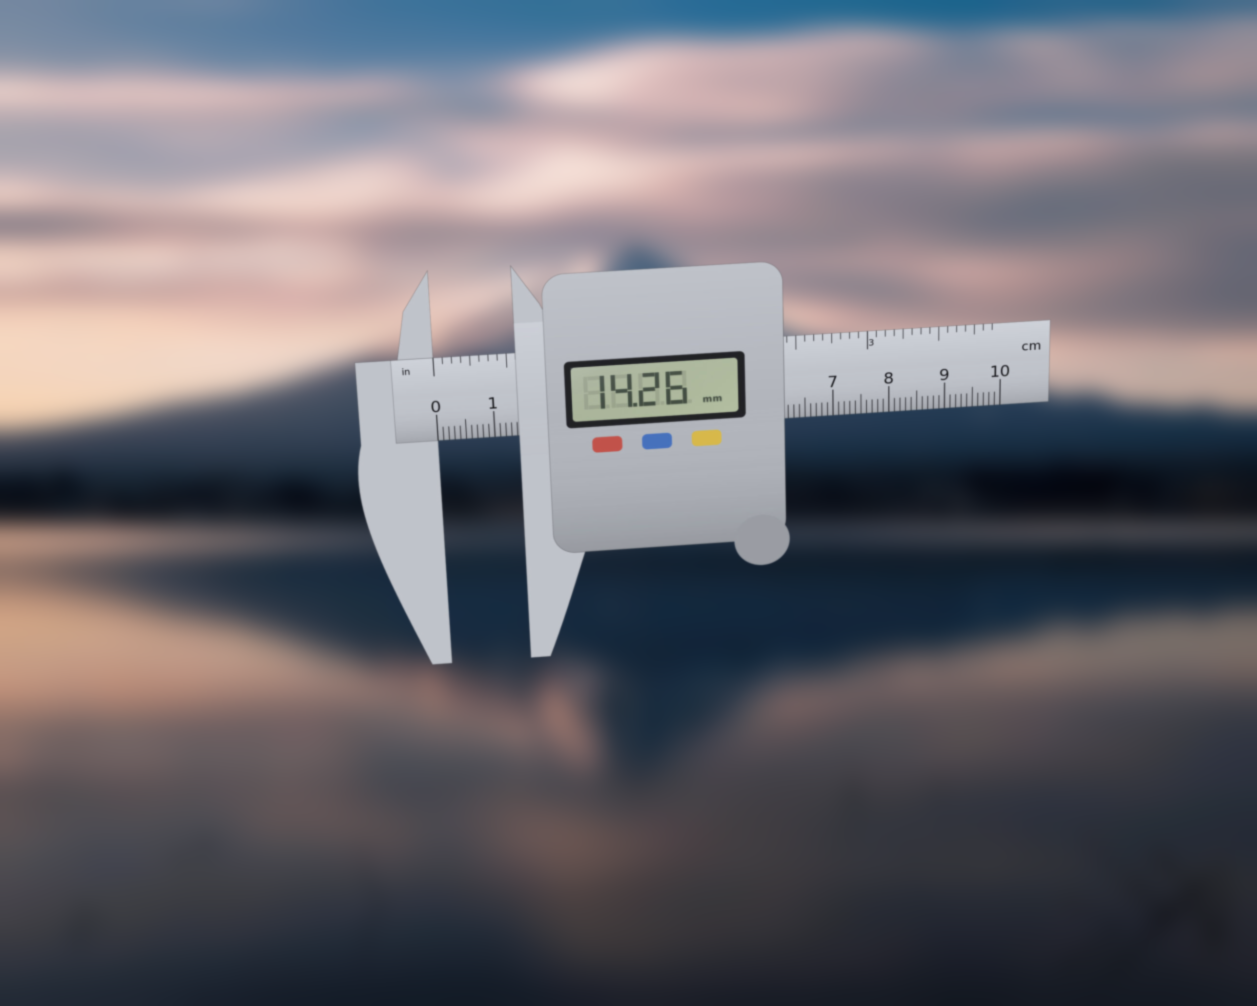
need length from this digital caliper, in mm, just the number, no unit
14.26
